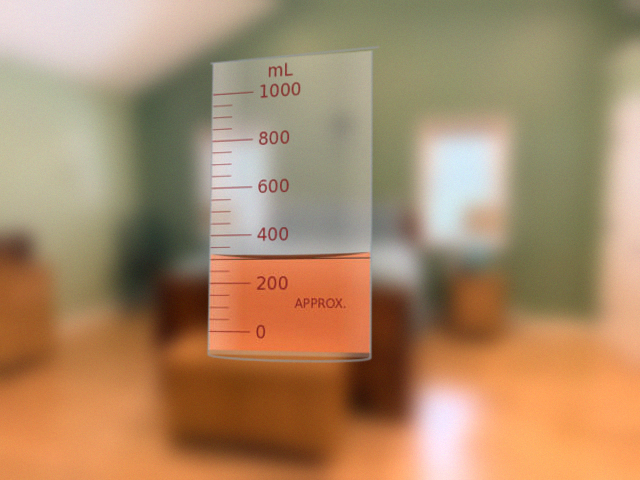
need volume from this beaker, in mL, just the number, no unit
300
